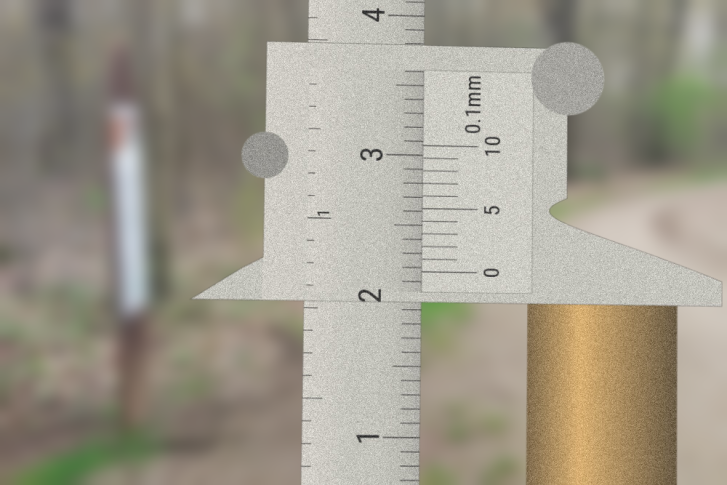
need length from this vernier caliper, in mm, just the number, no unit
21.7
